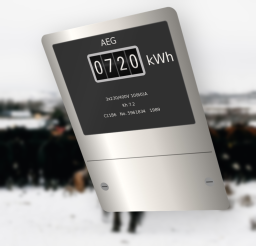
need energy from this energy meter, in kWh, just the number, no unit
720
